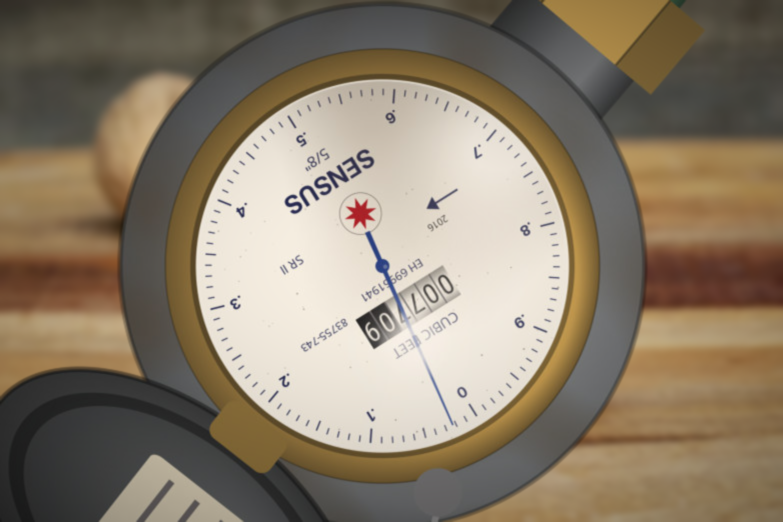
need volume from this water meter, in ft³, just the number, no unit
7709.02
